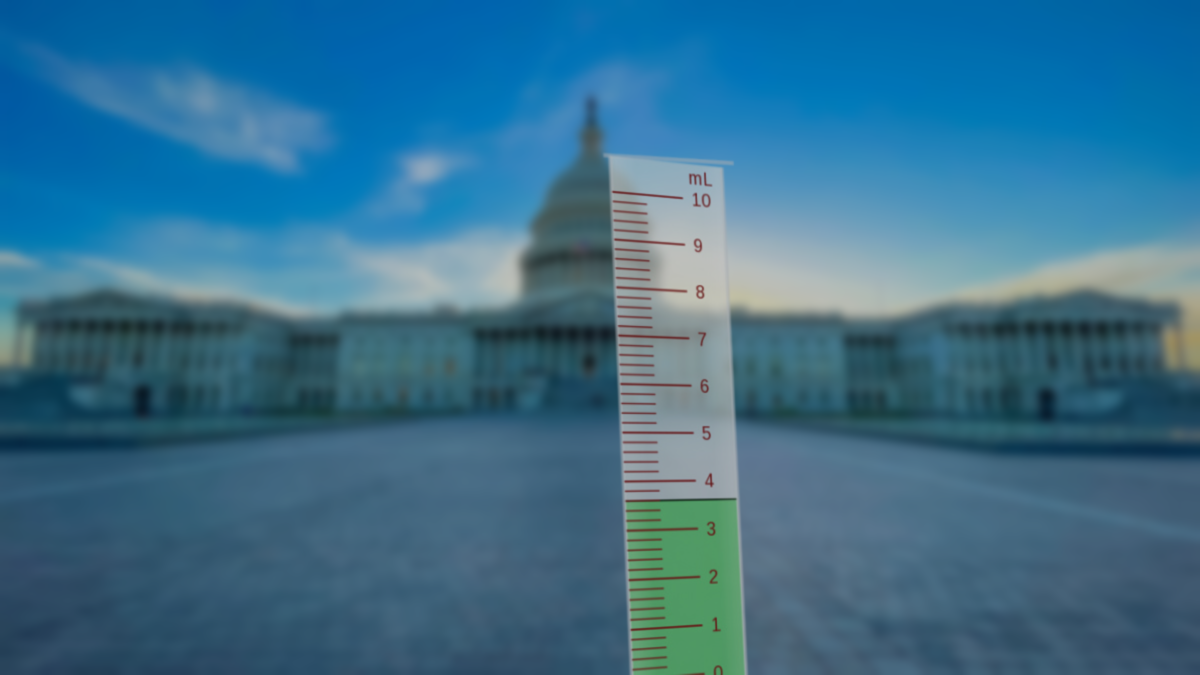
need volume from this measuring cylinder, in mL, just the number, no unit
3.6
